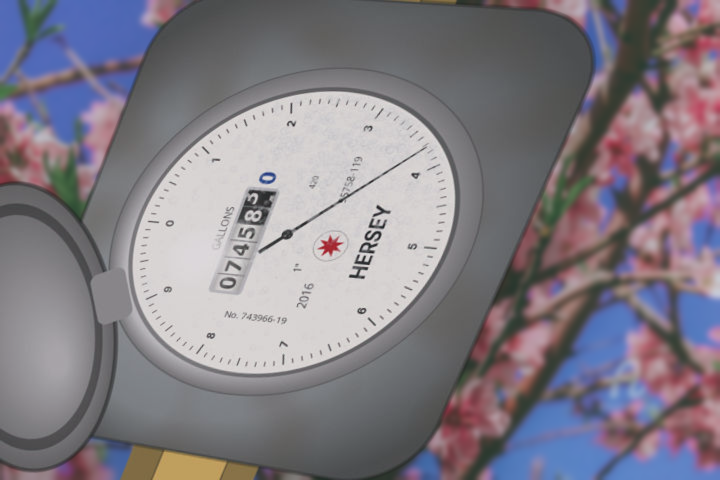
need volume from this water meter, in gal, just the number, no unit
745833.7
